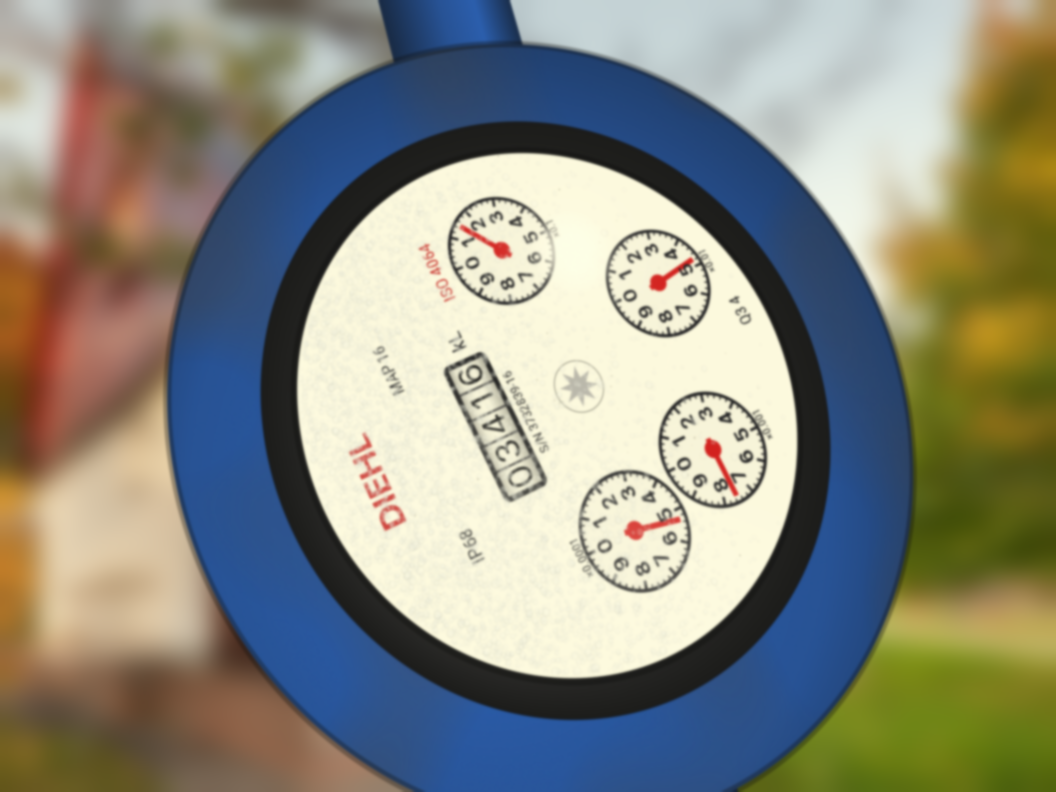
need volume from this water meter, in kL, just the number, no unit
3416.1475
